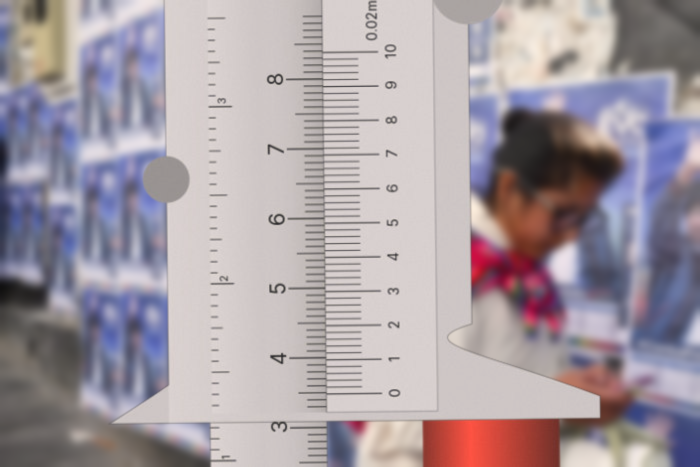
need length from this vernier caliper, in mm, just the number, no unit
34.8
